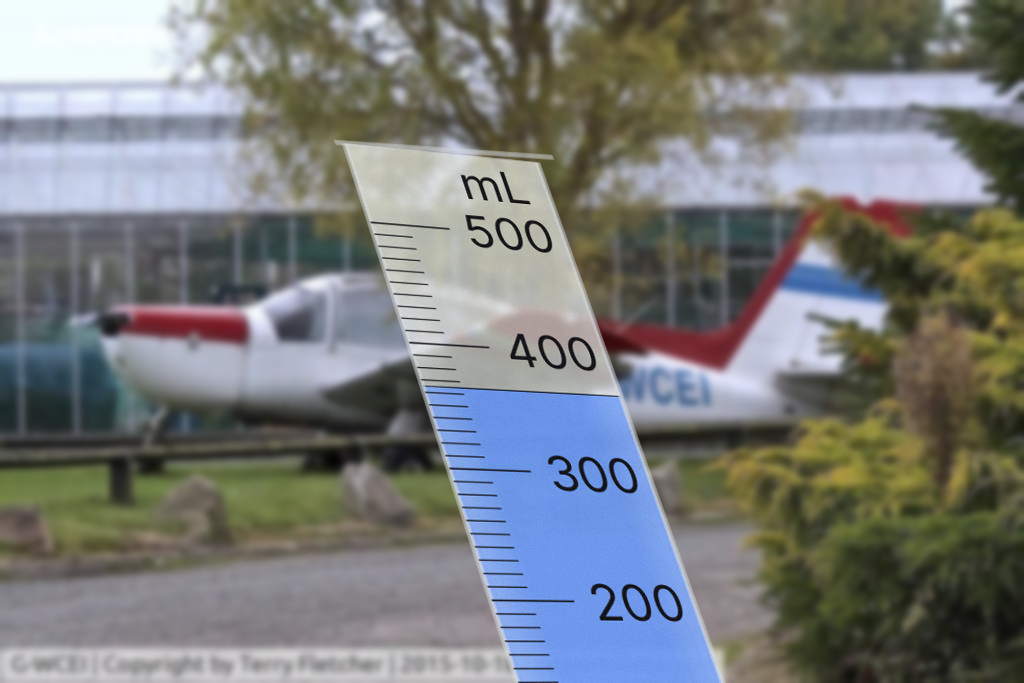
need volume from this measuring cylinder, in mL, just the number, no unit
365
